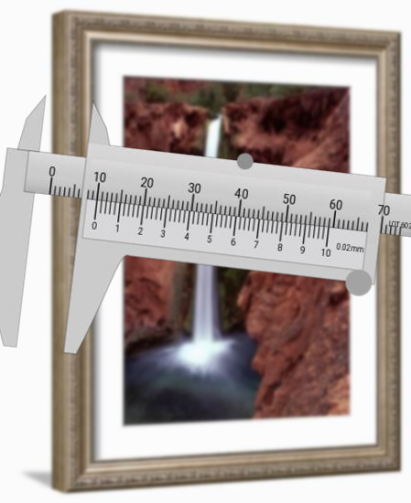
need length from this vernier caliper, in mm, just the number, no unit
10.0
